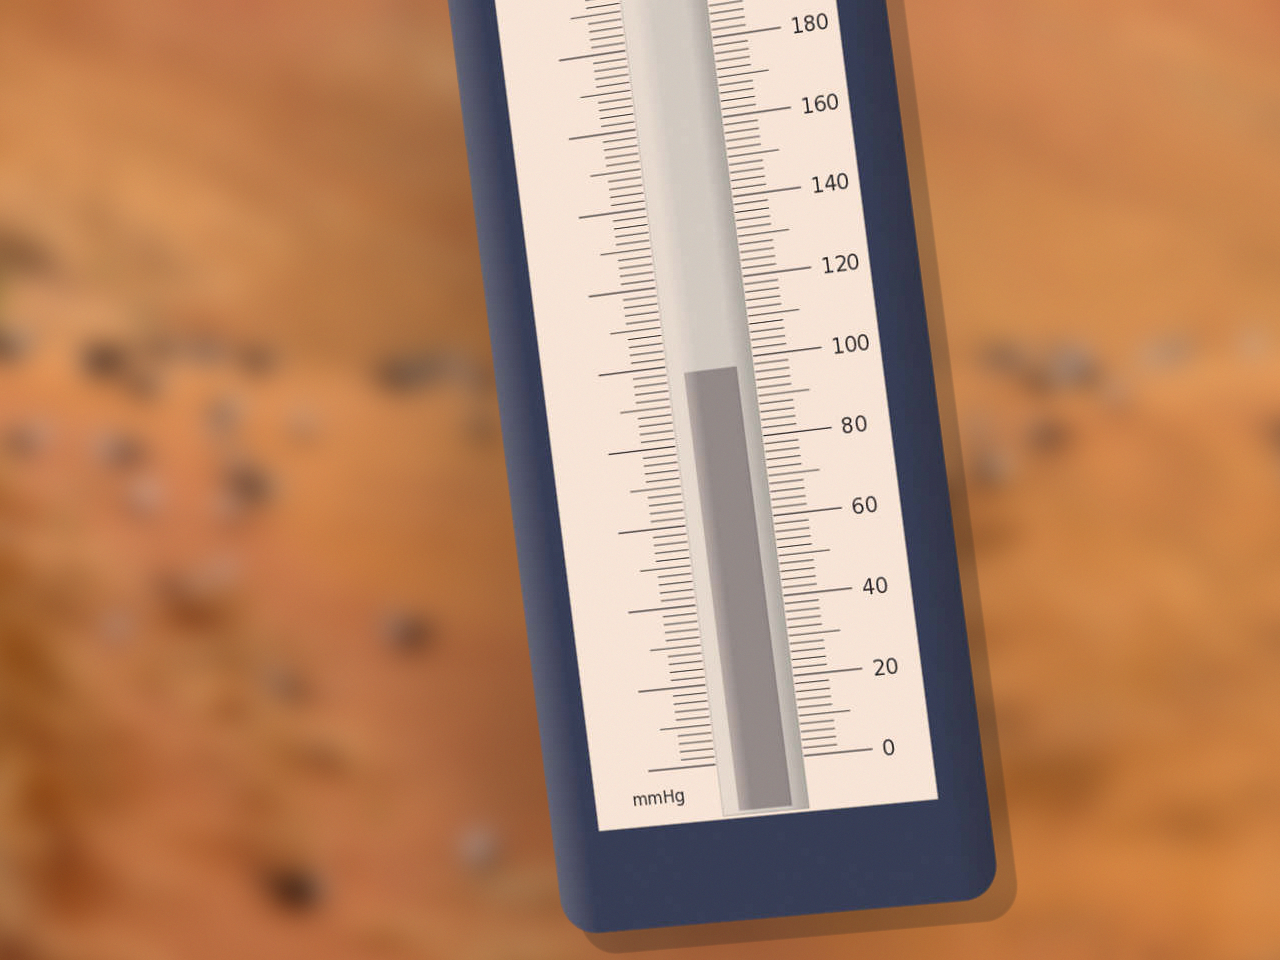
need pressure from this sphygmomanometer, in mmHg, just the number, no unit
98
